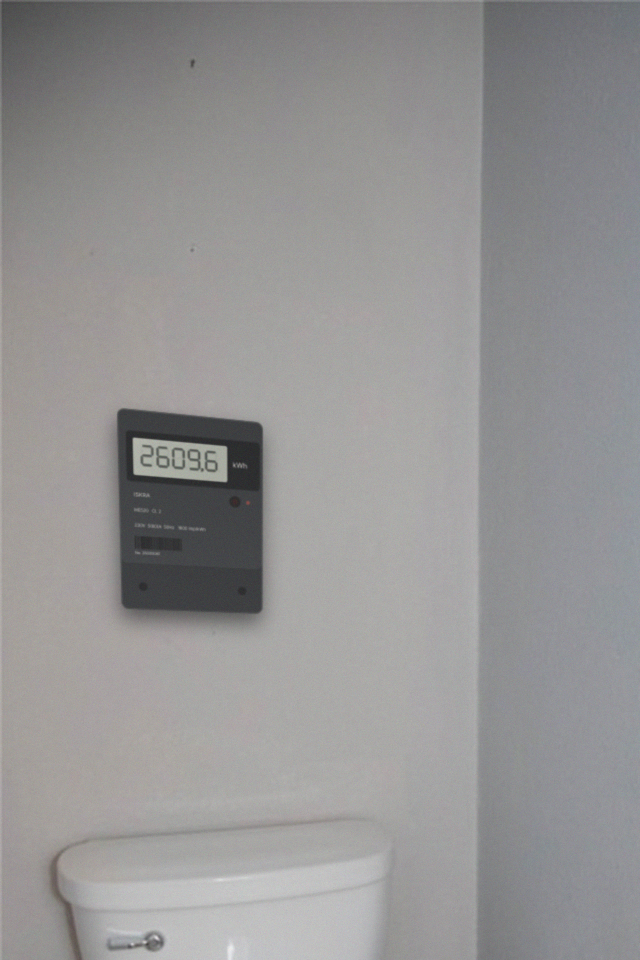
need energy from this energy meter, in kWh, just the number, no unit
2609.6
